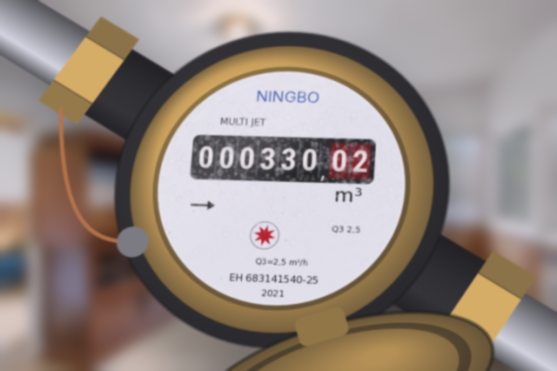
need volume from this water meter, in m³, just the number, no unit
330.02
